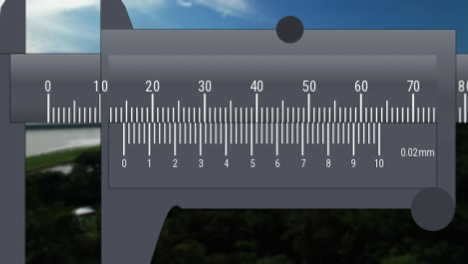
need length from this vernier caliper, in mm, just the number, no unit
14.5
